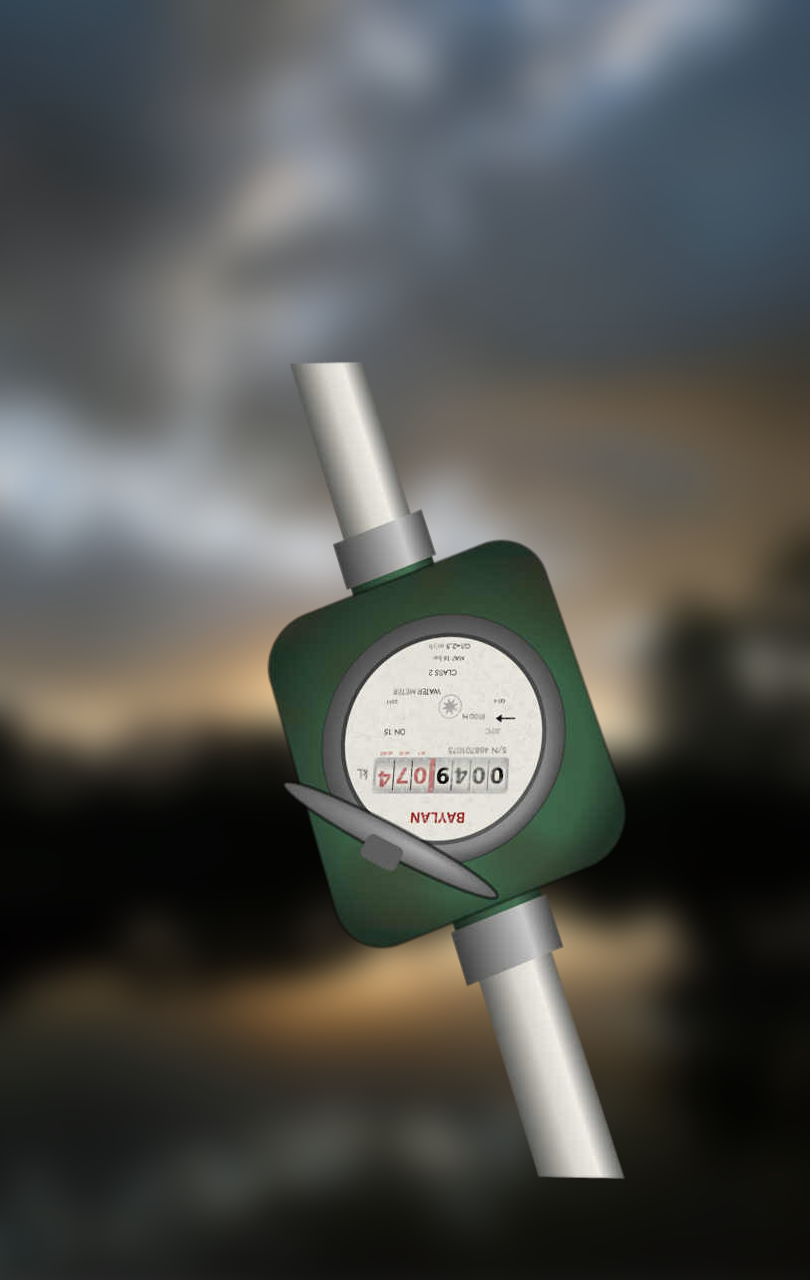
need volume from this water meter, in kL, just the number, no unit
49.074
